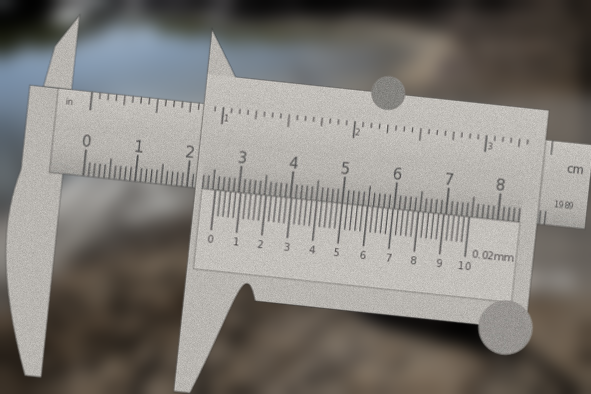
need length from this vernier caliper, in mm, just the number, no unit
25.5
